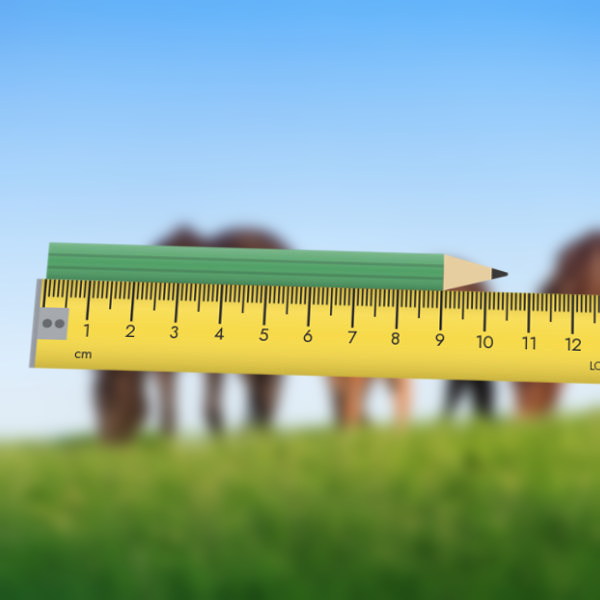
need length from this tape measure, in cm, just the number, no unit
10.5
